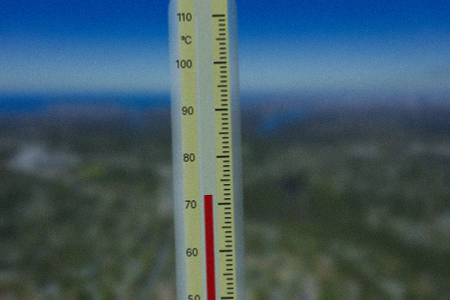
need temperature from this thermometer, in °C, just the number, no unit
72
